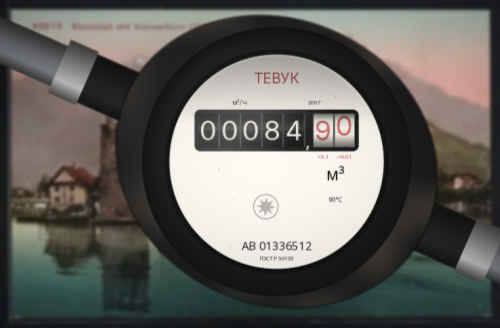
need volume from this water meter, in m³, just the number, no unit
84.90
